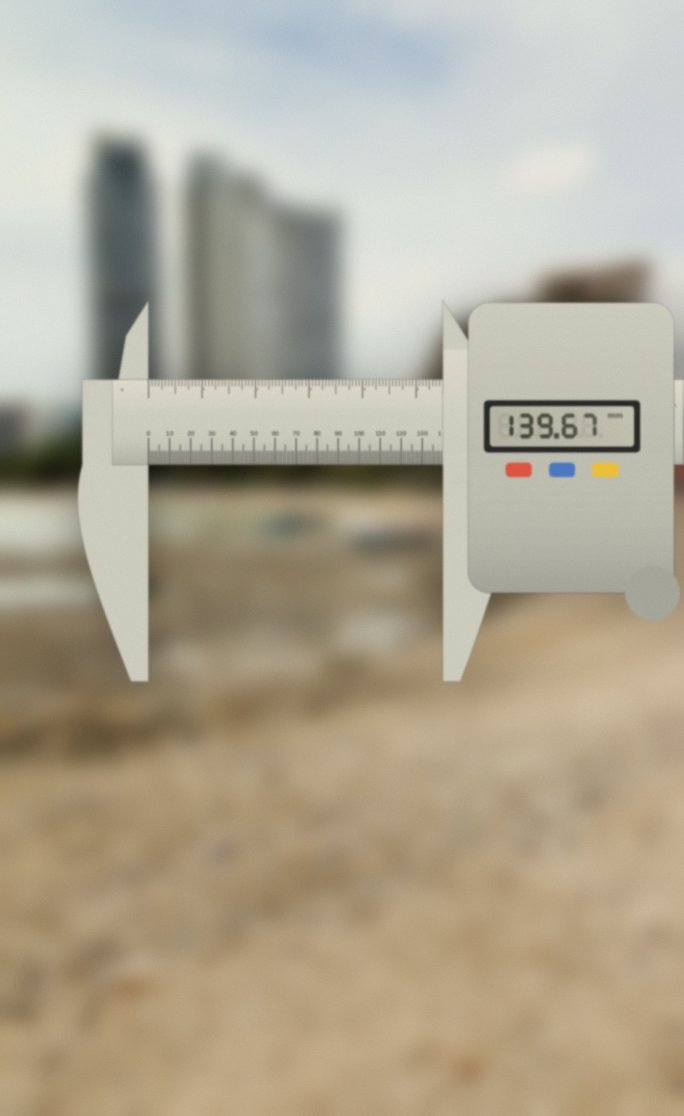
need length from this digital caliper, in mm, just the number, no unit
139.67
